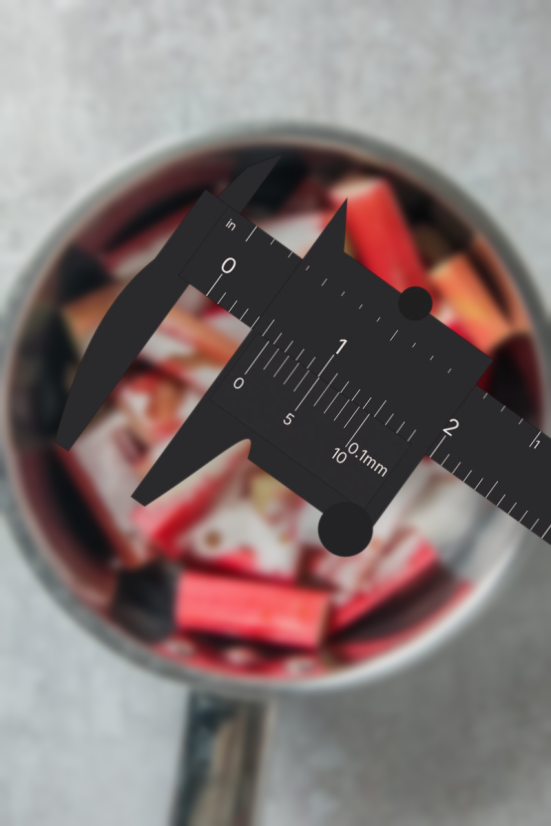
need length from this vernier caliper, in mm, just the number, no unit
5.6
